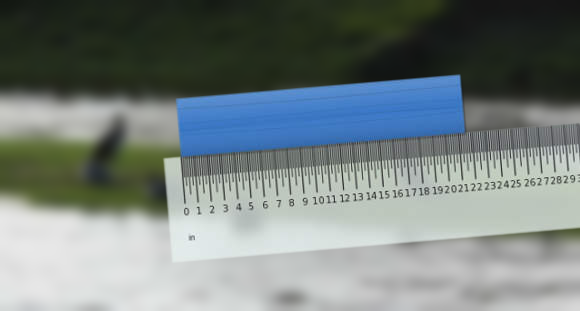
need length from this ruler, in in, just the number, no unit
21.5
